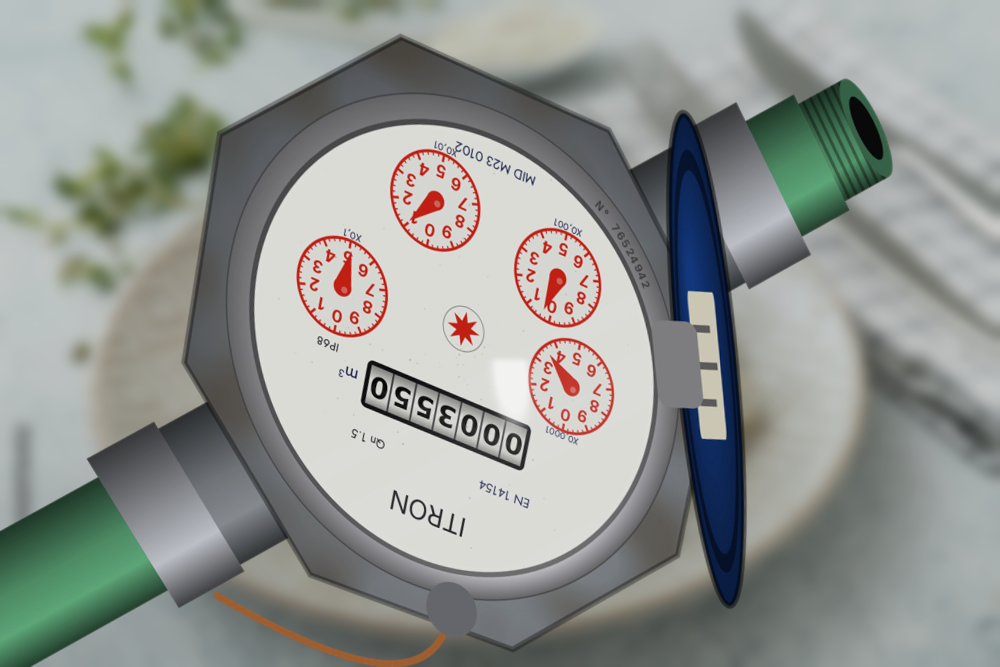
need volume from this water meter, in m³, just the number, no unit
3550.5103
